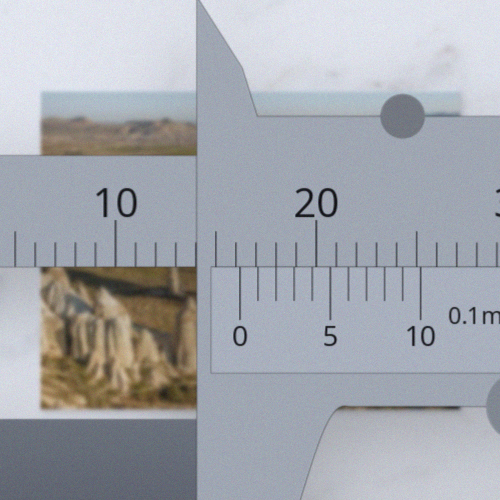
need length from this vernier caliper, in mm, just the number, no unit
16.2
